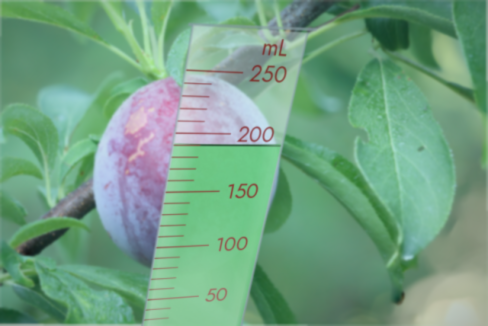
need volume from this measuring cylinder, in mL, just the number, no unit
190
